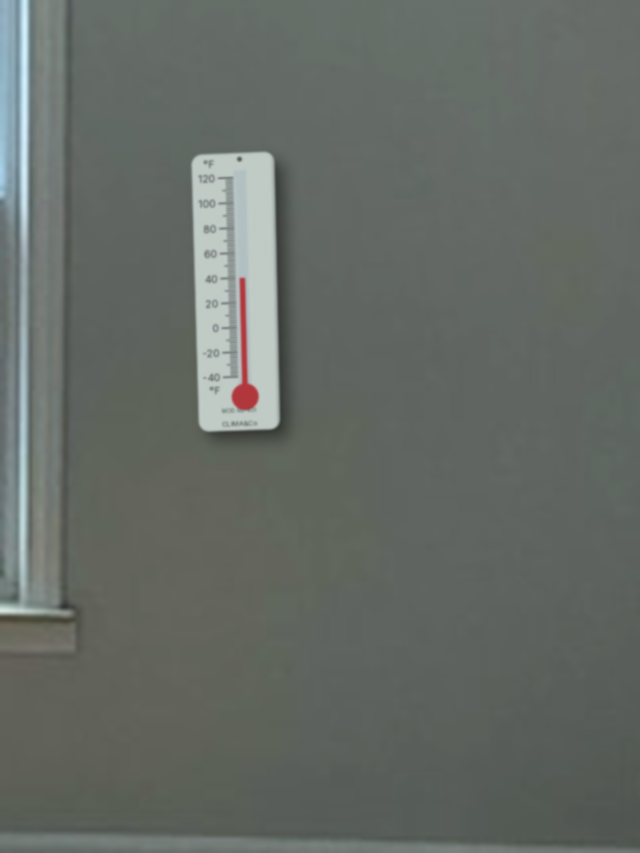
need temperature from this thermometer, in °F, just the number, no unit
40
